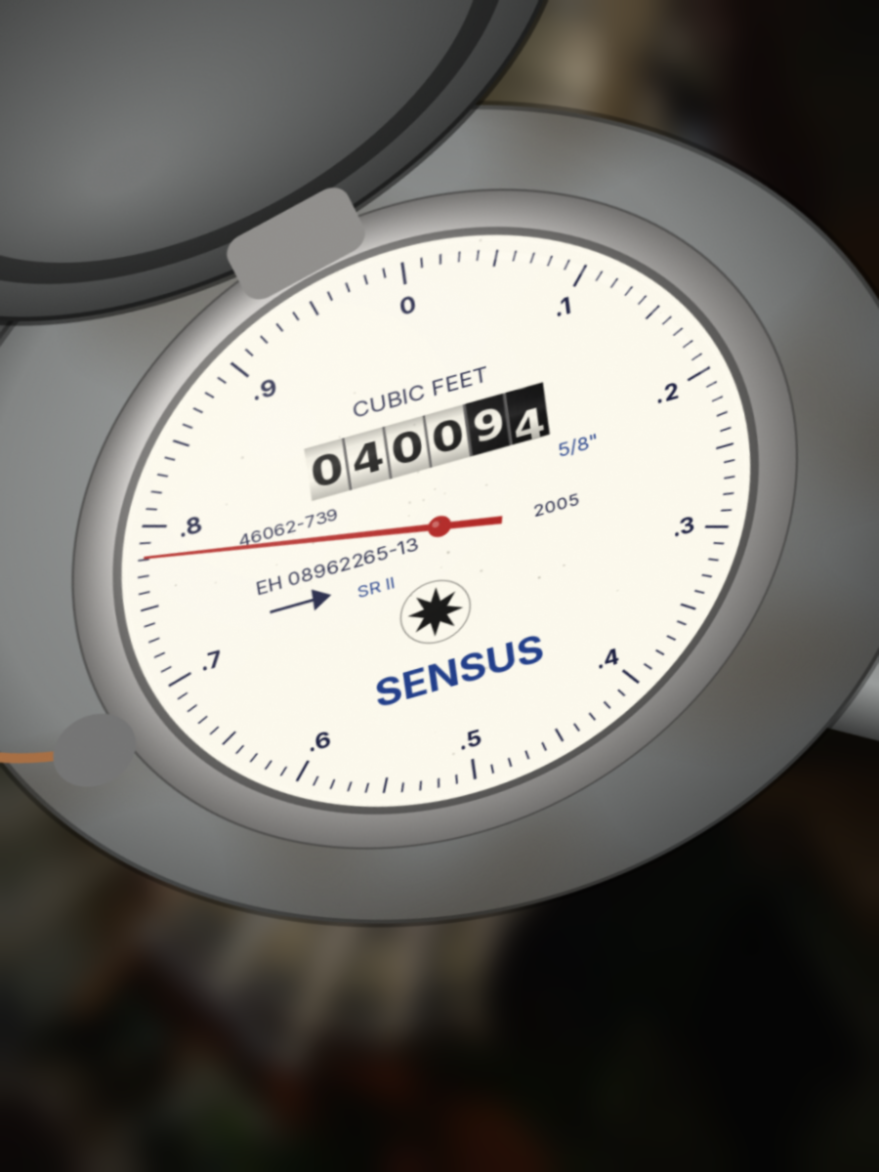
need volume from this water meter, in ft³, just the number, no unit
40093.78
